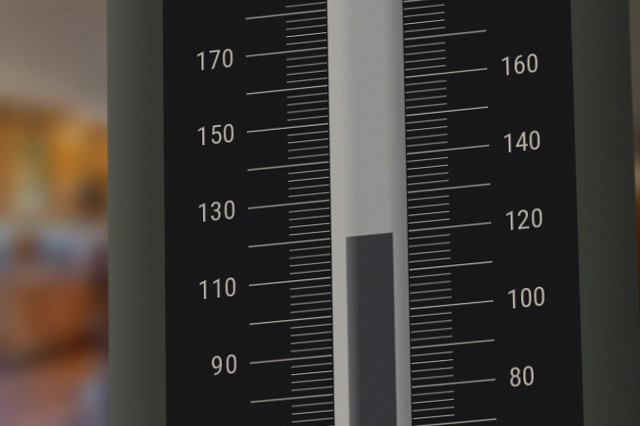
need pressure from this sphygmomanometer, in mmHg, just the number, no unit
120
